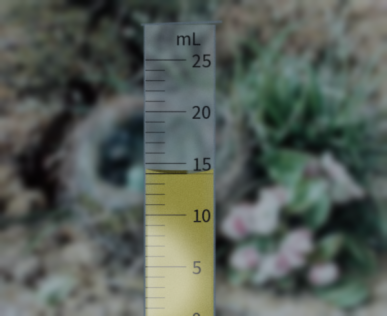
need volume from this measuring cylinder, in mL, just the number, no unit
14
